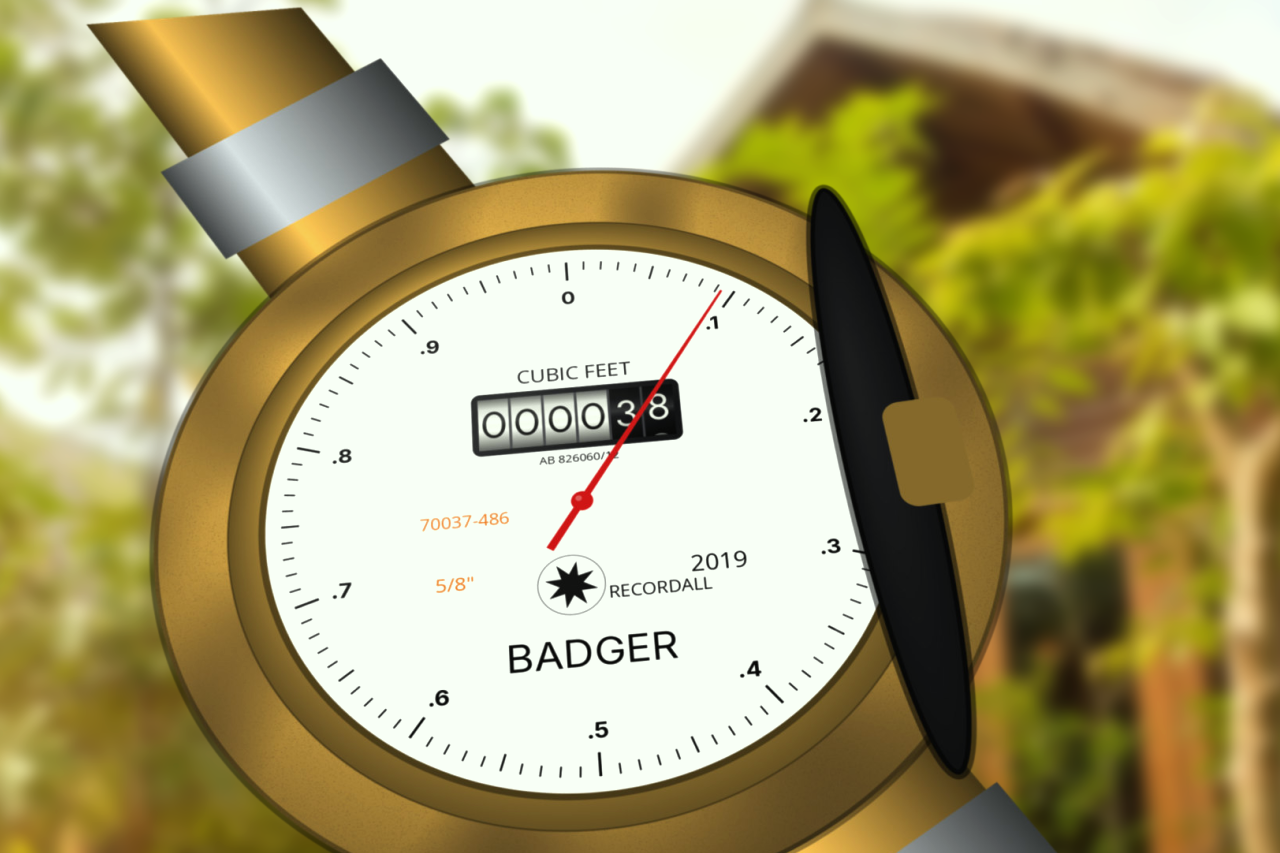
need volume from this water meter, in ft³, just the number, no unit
38.09
